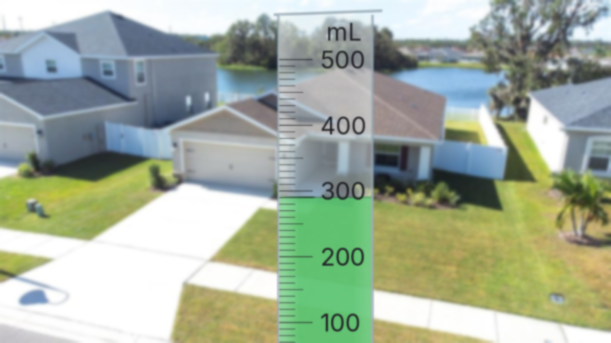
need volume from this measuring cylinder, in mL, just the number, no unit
290
